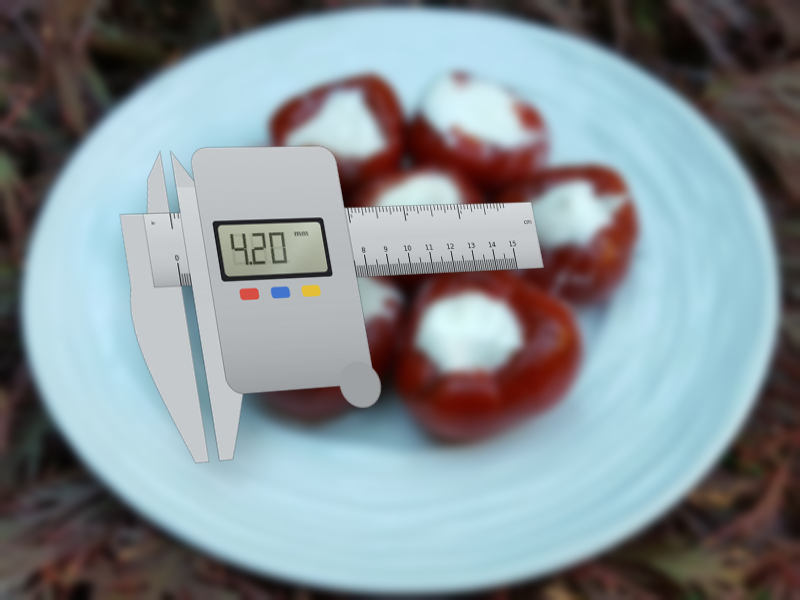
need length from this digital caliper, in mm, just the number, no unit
4.20
